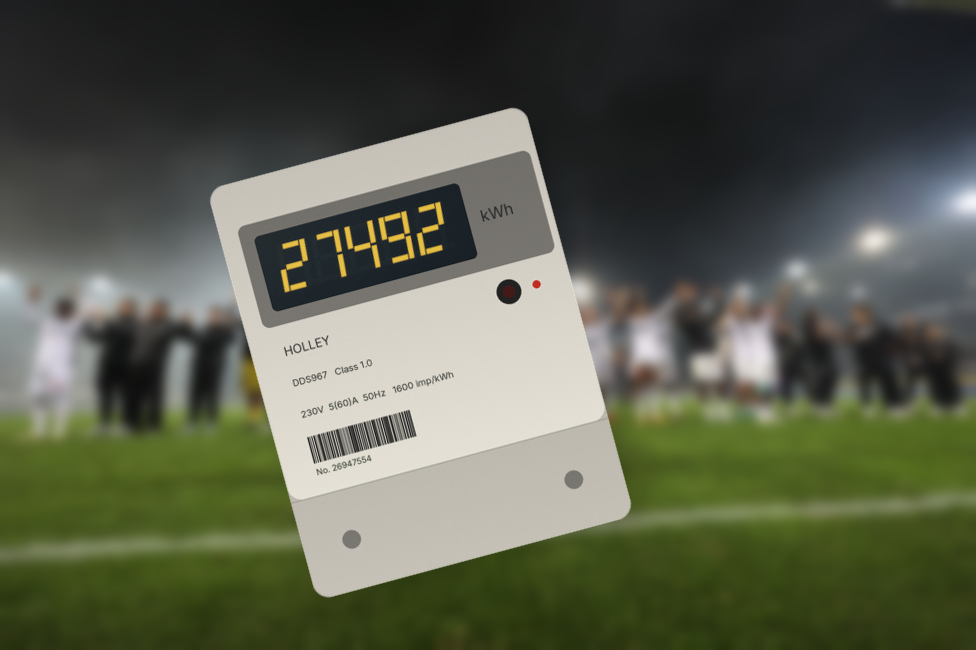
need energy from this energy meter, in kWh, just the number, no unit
27492
